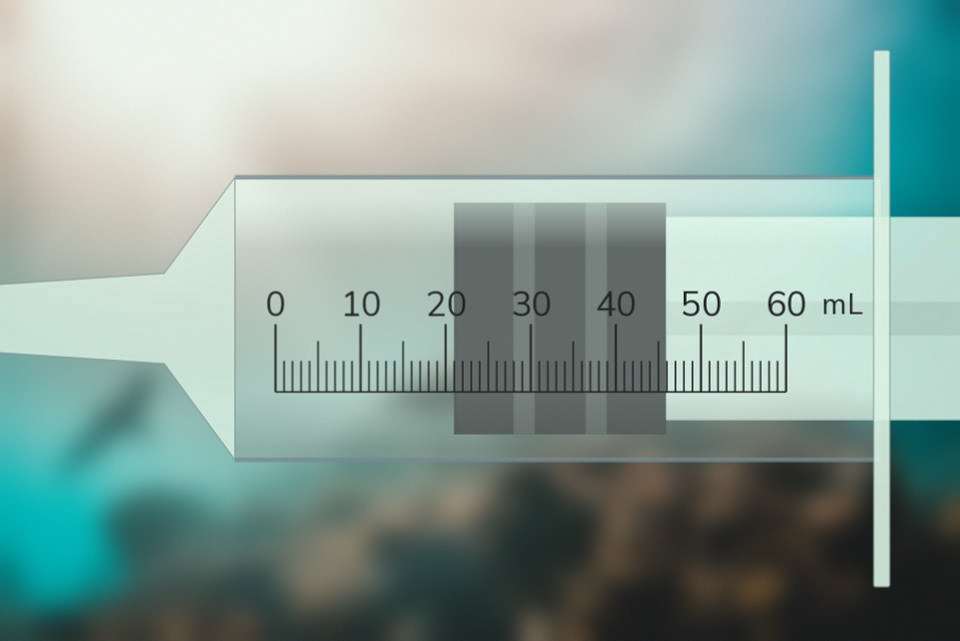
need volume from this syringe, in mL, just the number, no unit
21
